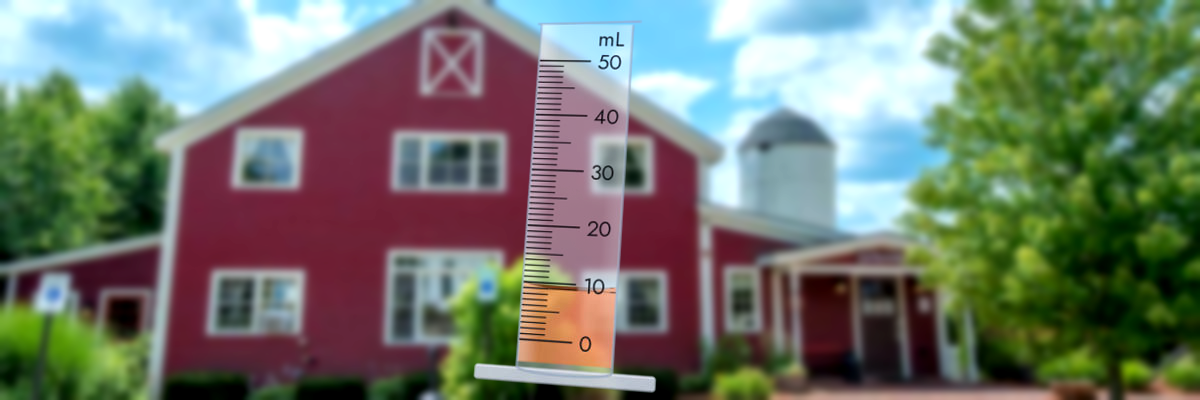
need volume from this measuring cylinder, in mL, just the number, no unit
9
